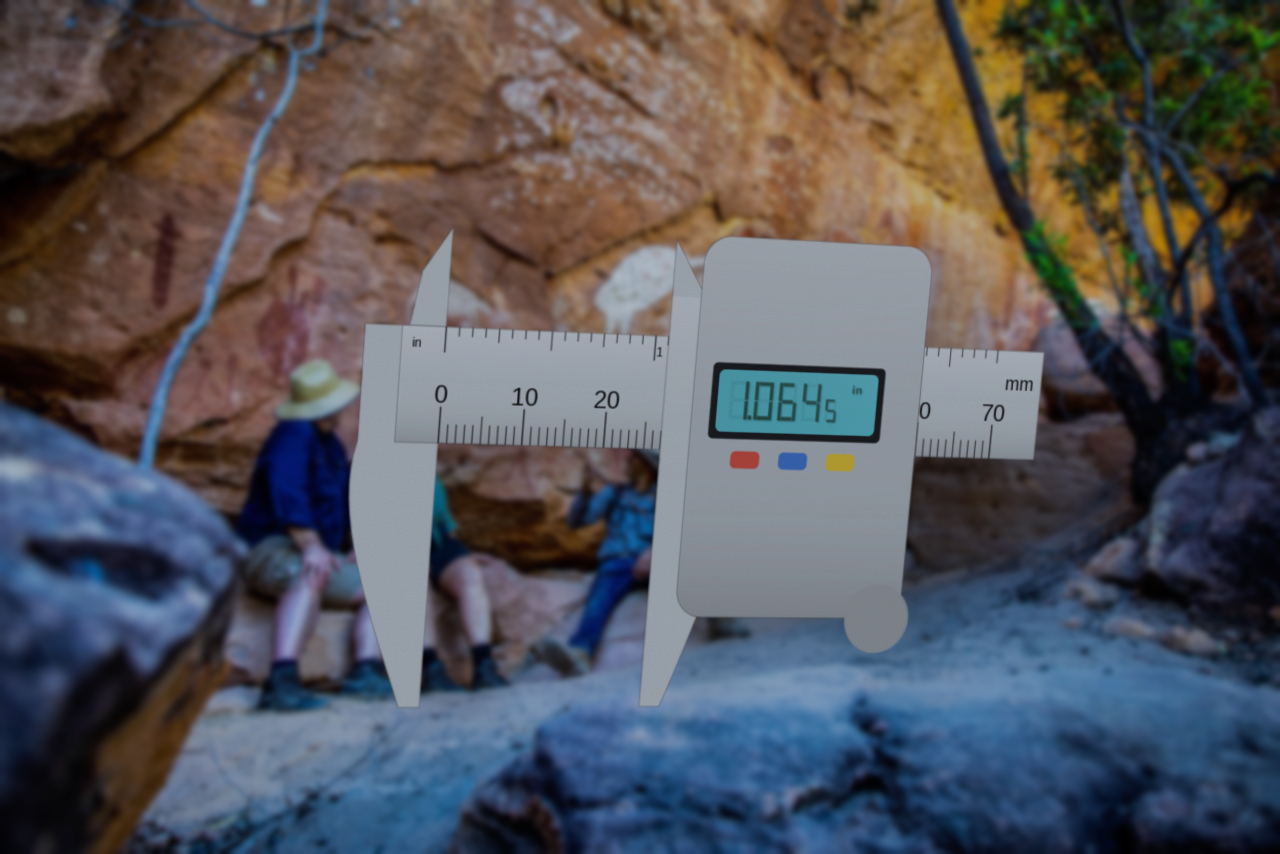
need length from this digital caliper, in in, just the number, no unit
1.0645
